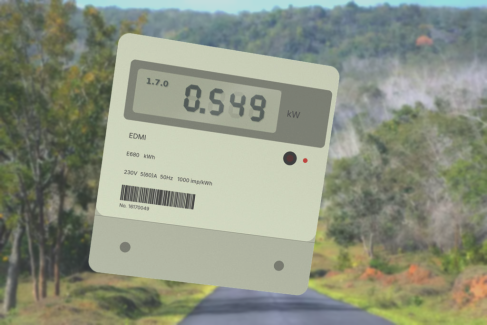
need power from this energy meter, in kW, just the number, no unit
0.549
